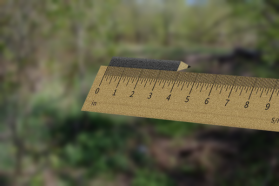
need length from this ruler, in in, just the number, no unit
4.5
